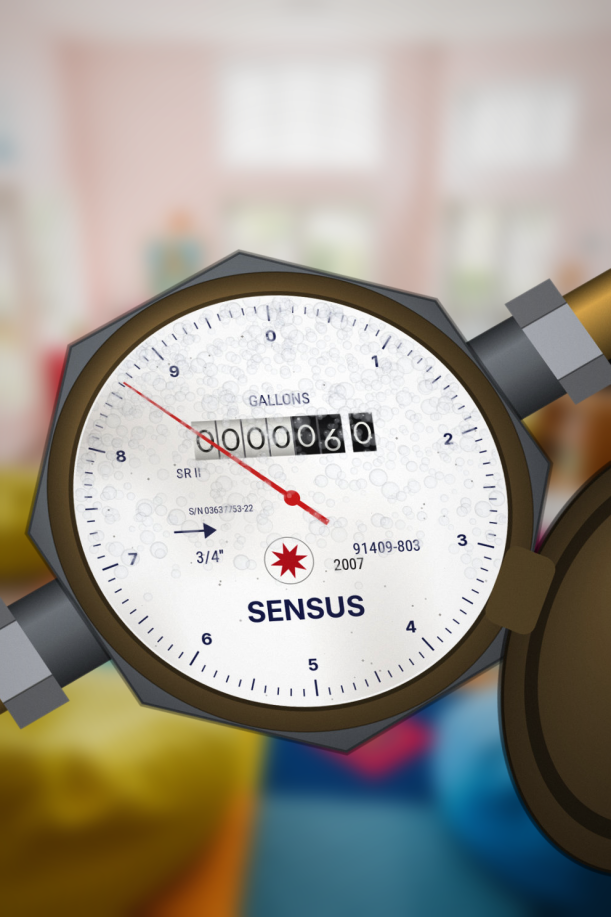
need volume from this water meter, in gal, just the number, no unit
58.6
